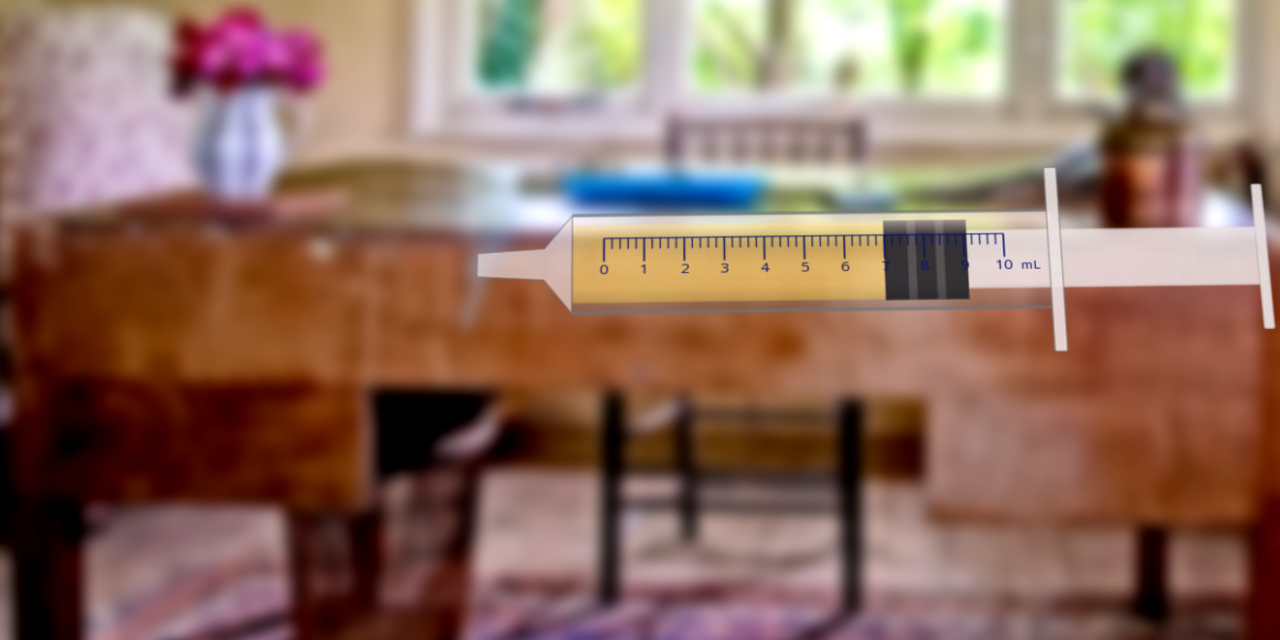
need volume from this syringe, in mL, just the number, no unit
7
